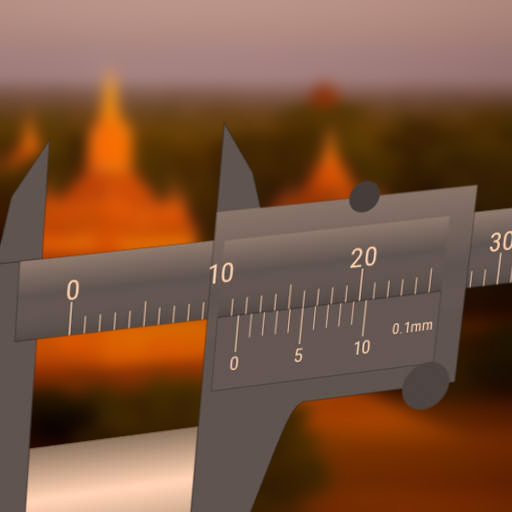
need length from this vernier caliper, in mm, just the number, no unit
11.5
